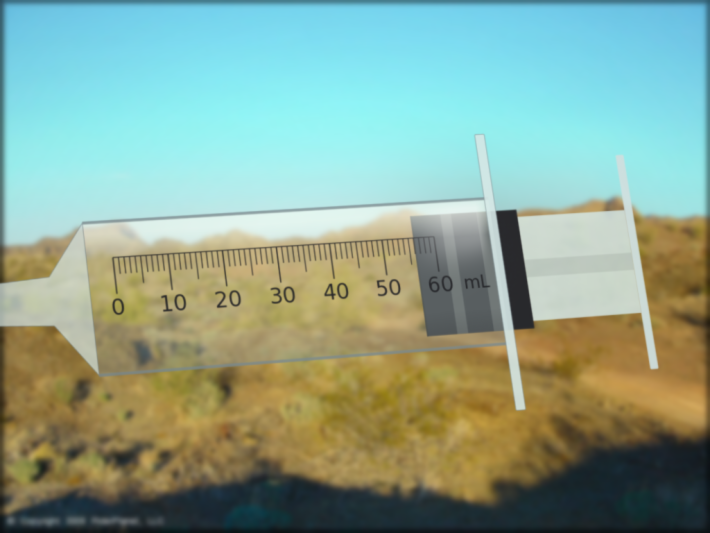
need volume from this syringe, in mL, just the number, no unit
56
